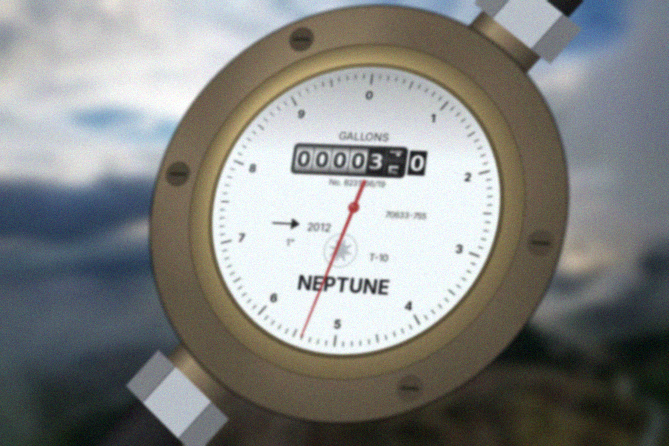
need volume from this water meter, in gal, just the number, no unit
345.4
